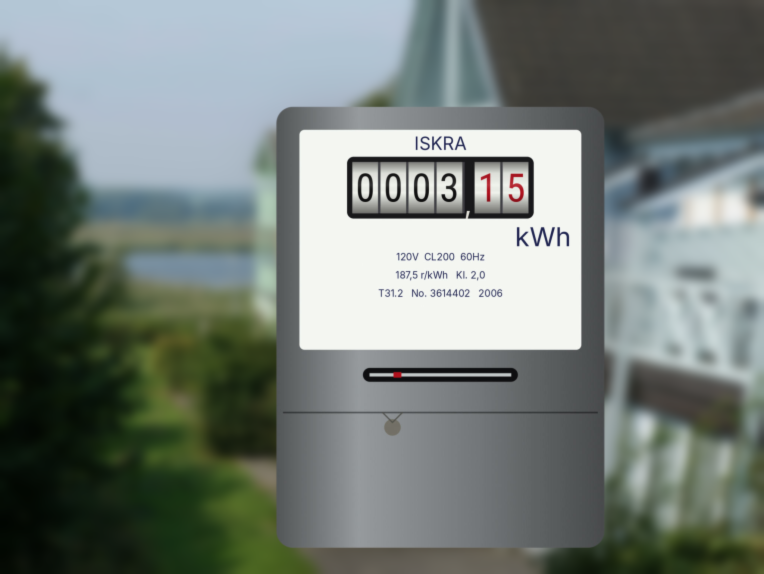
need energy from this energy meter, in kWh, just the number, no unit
3.15
